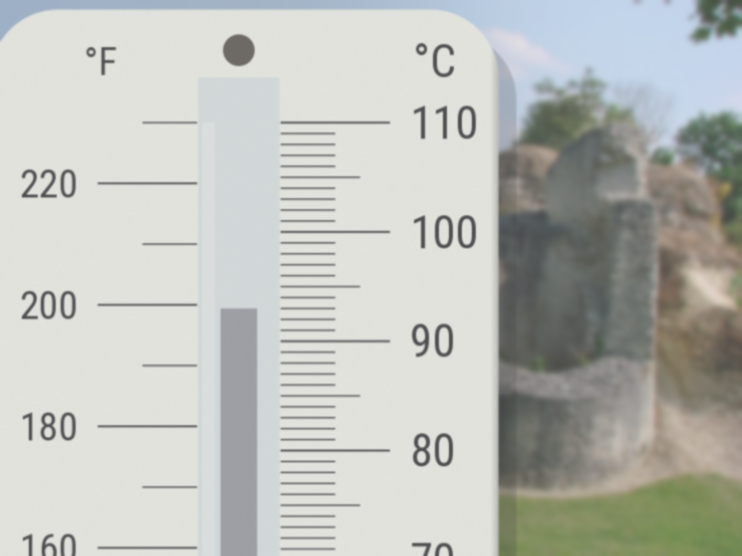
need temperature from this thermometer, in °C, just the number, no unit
93
